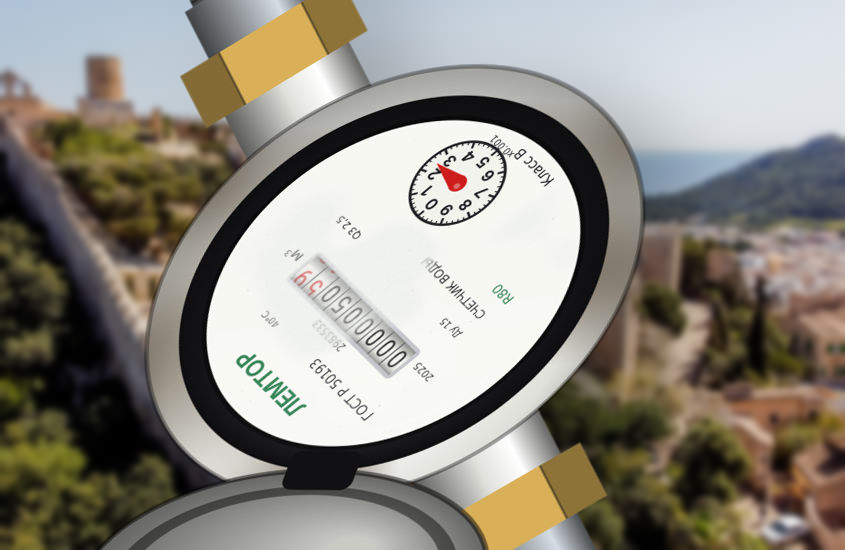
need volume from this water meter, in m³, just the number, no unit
50.592
